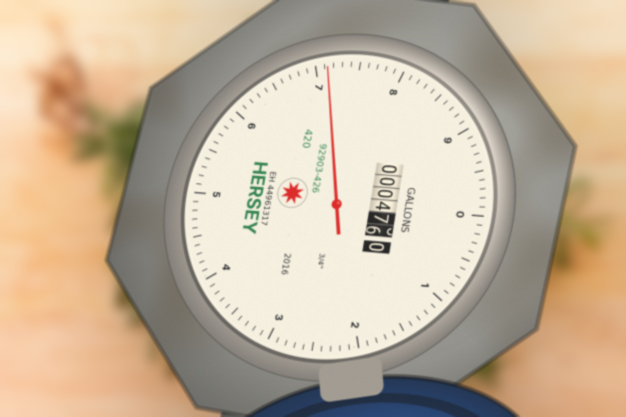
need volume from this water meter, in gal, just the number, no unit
4757.1
